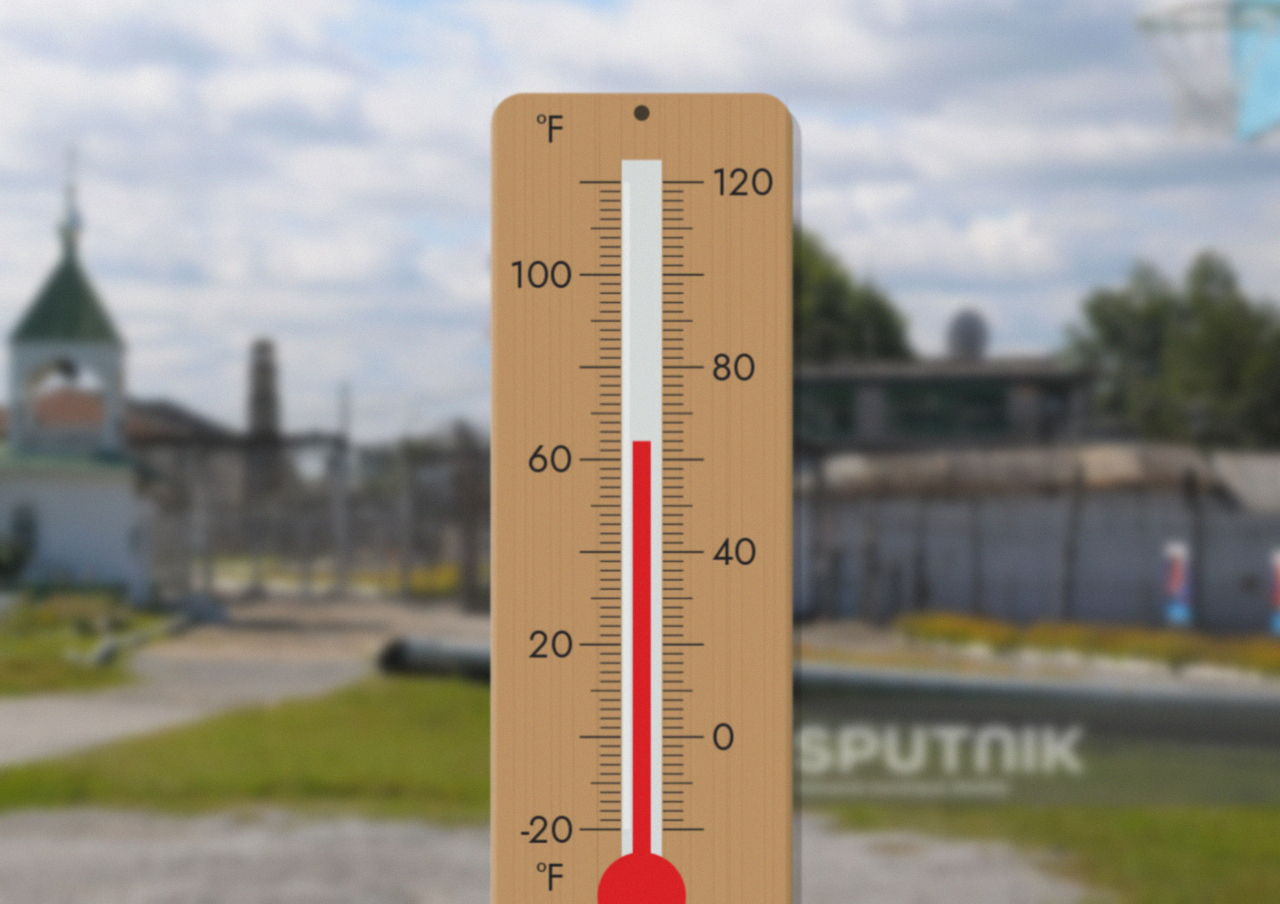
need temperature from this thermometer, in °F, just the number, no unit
64
